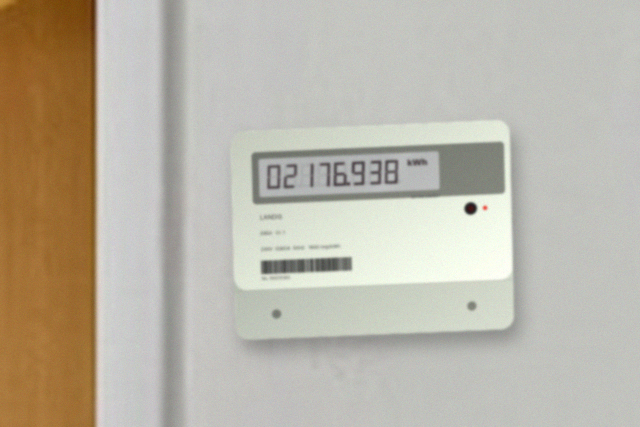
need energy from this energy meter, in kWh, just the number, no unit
2176.938
